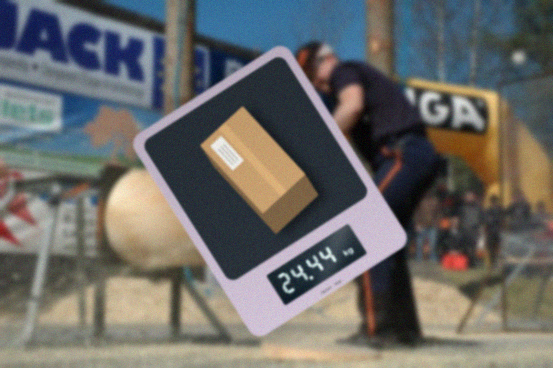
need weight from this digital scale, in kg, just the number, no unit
24.44
